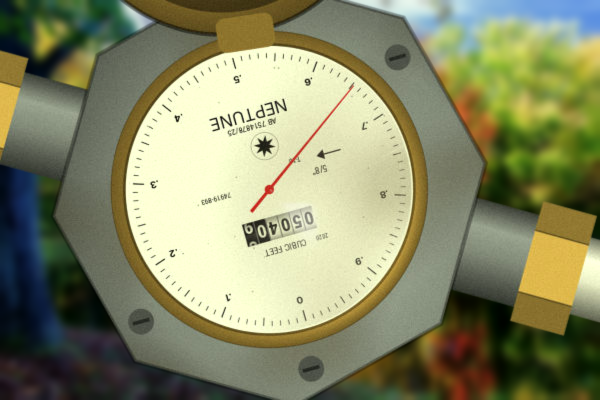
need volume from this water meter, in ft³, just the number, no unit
50408.65
